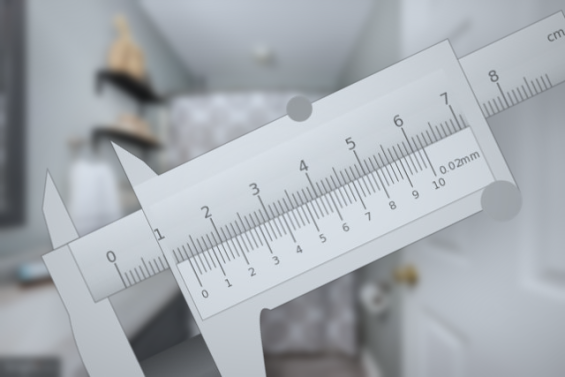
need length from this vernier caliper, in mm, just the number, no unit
13.0
